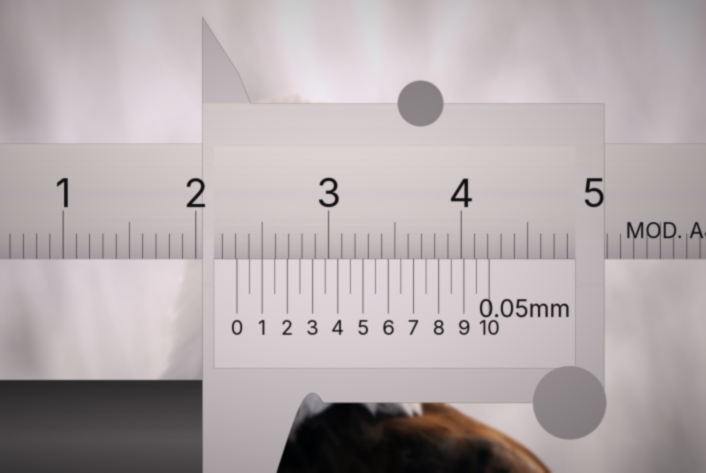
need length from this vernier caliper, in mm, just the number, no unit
23.1
